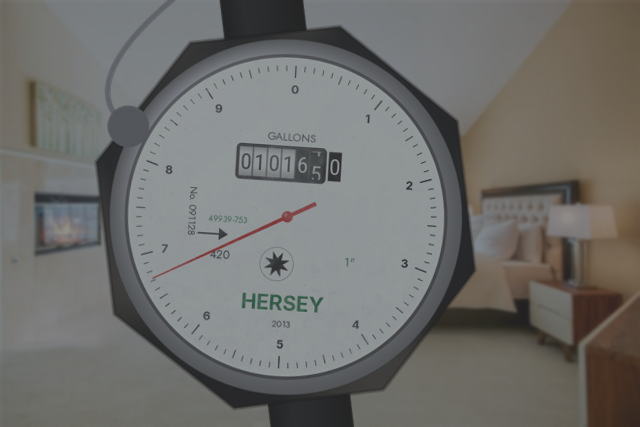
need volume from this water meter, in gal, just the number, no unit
101646.7
